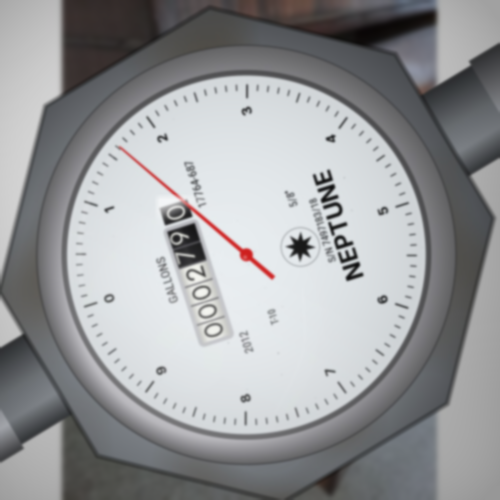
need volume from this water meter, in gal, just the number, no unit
2791.6
